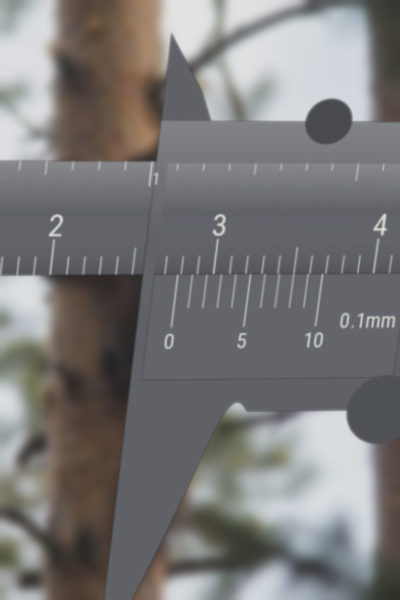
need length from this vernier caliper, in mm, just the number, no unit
27.8
